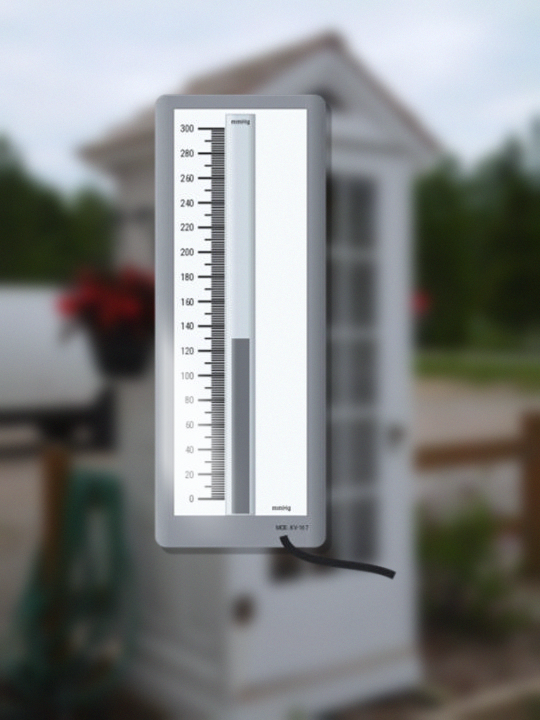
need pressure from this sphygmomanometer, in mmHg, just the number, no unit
130
